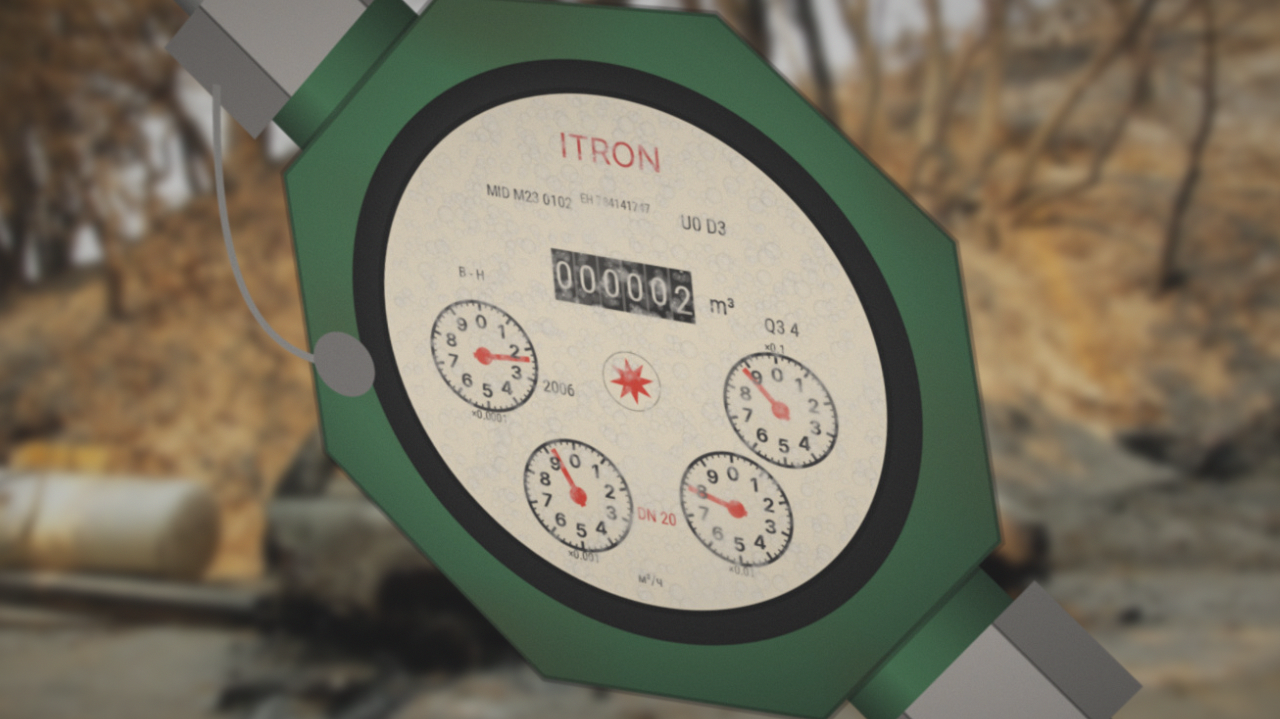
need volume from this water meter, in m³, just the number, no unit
1.8792
